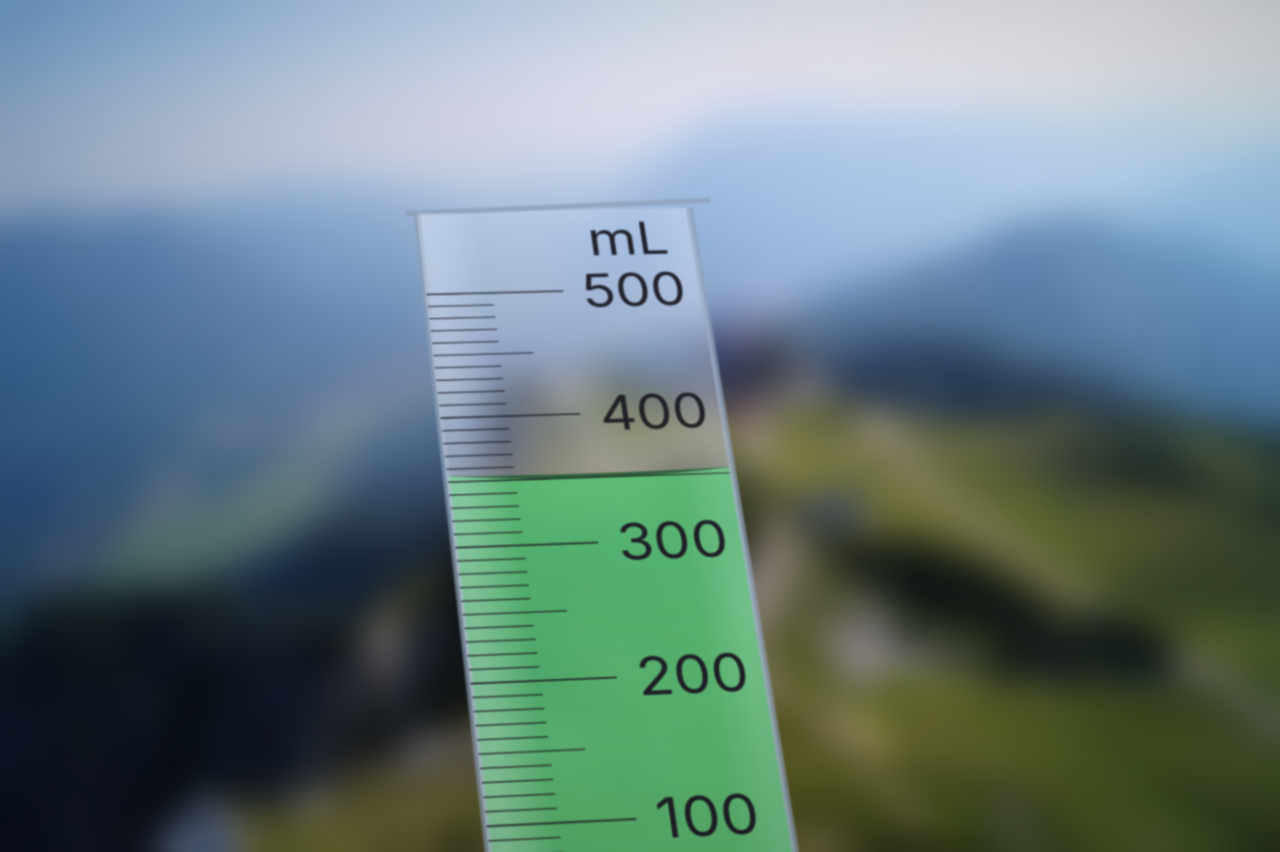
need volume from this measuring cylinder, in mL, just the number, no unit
350
